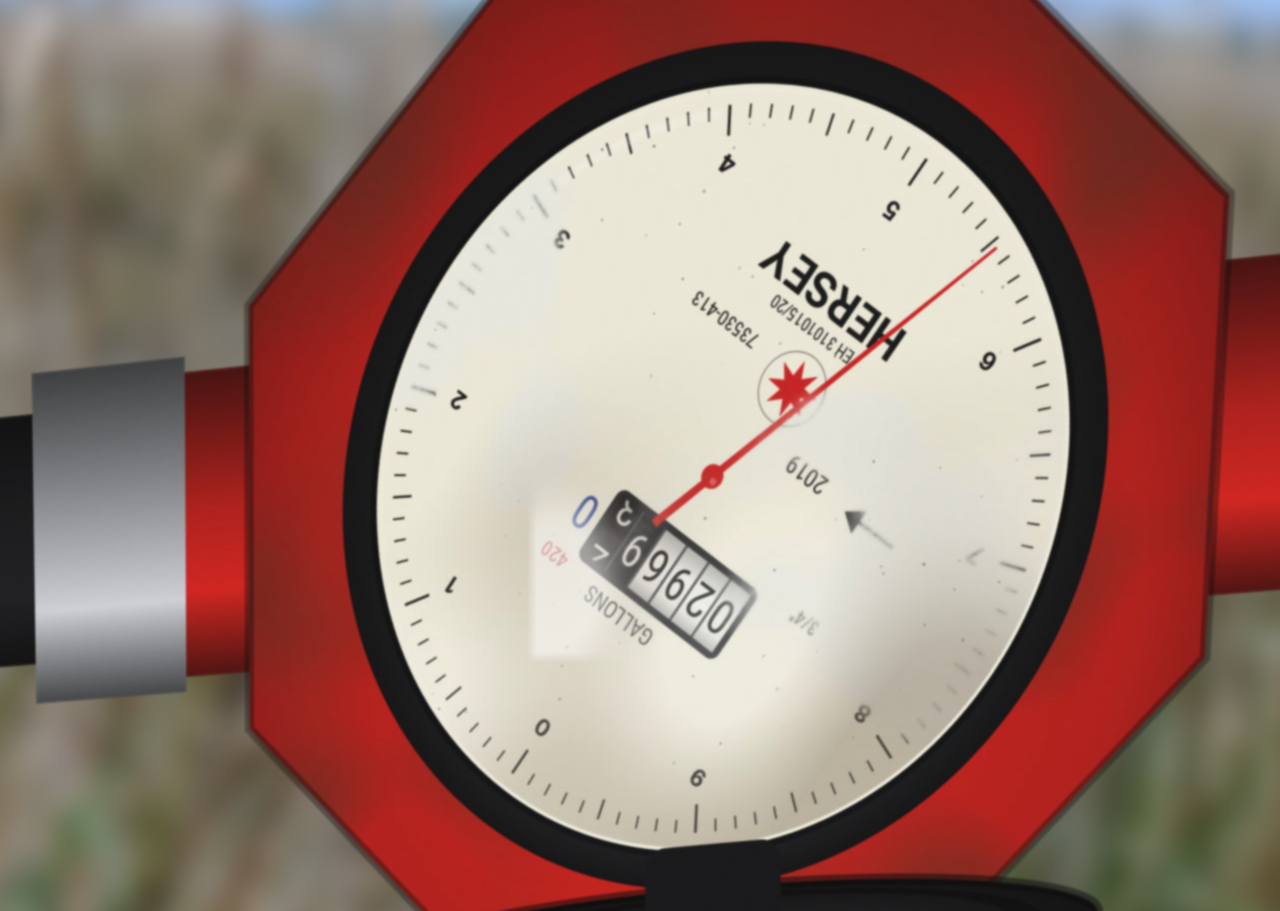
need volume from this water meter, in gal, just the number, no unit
296925.5
